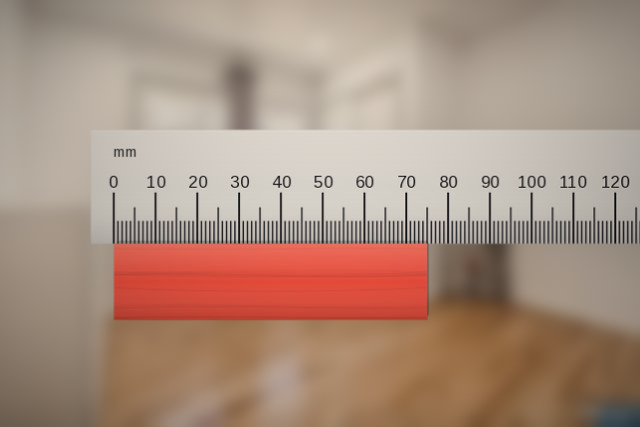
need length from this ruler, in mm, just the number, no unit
75
